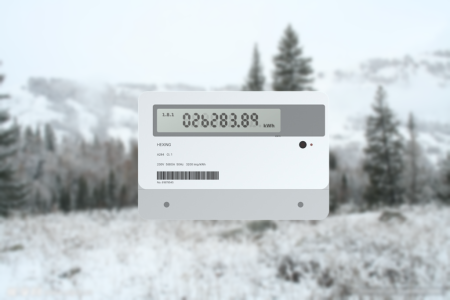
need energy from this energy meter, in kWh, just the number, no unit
26283.89
